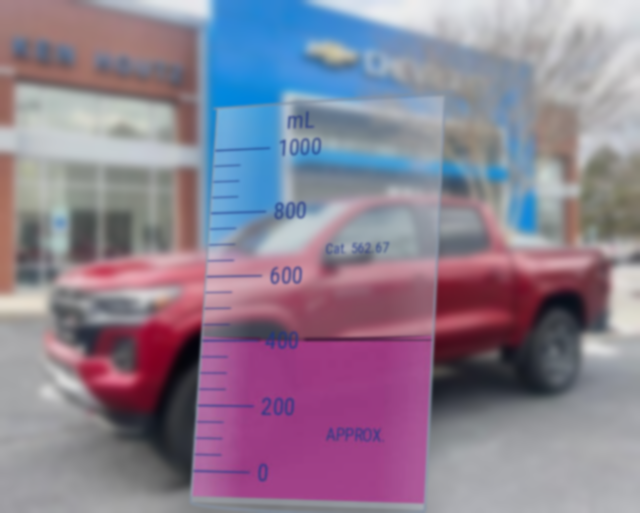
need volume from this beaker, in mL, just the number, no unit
400
